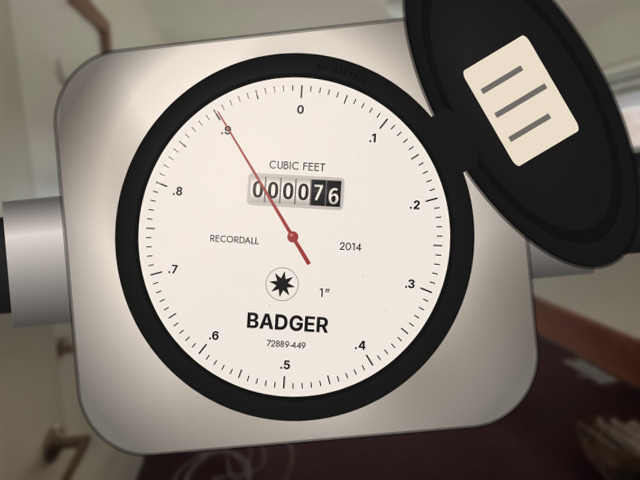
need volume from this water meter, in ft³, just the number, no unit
75.90
